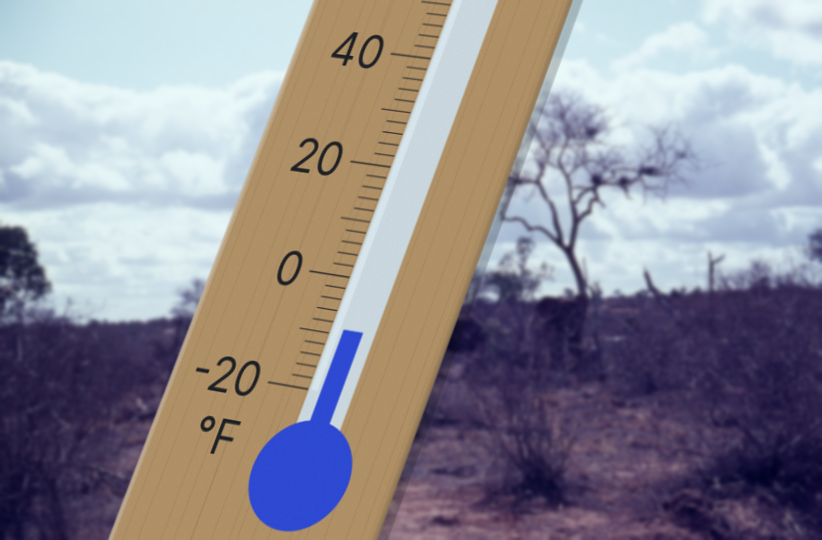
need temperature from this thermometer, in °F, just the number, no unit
-9
